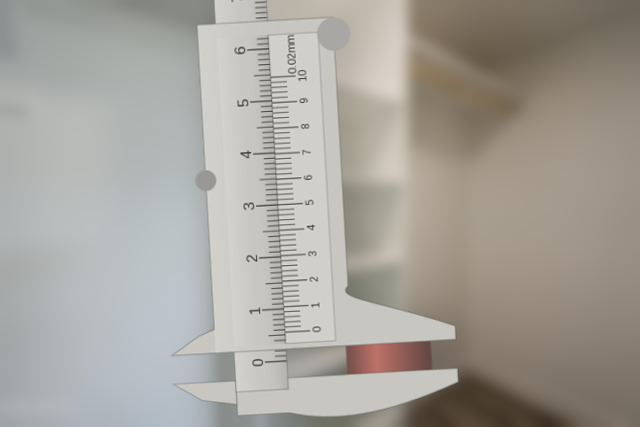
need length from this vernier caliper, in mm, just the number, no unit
5.5
